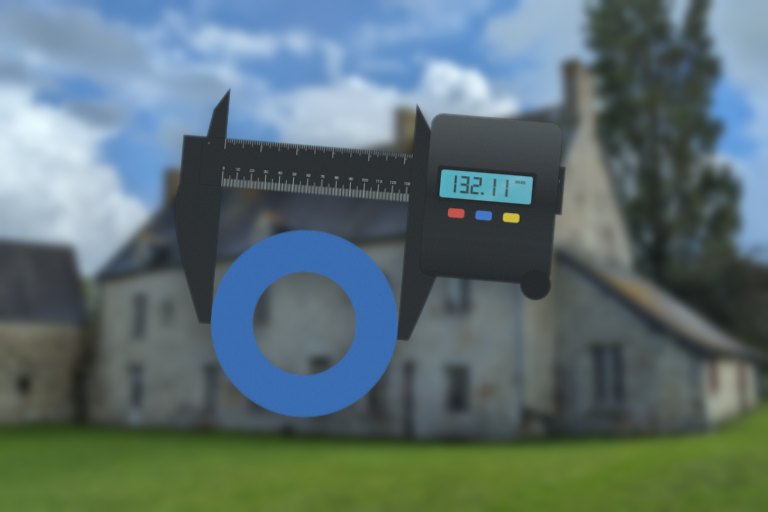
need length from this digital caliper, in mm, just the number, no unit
132.11
